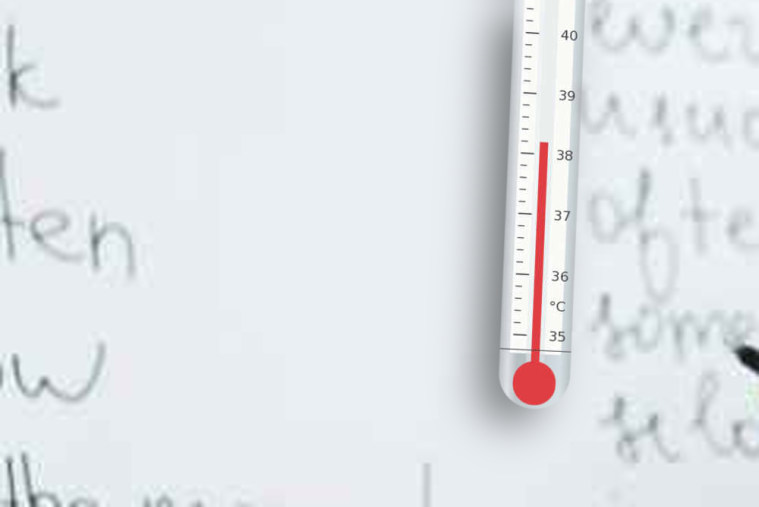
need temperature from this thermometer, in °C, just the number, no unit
38.2
